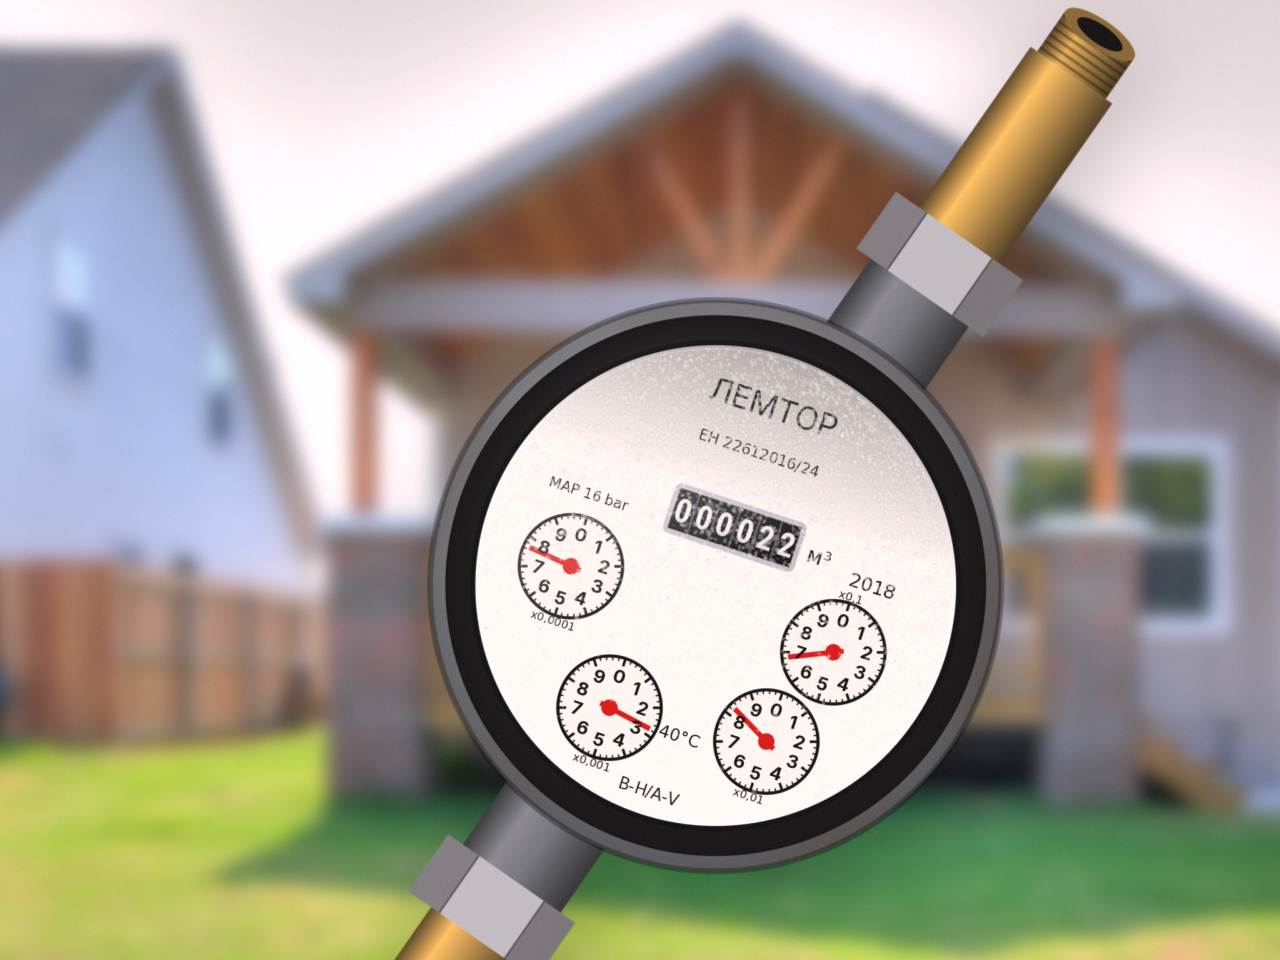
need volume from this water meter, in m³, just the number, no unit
22.6827
